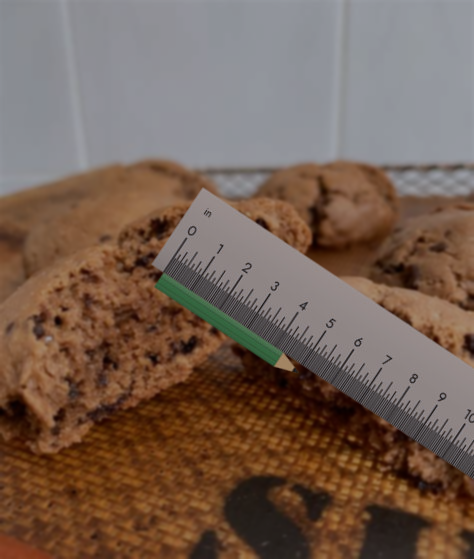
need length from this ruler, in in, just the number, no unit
5
